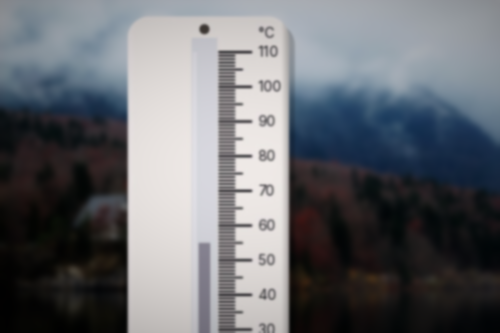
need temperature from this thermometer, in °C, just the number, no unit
55
